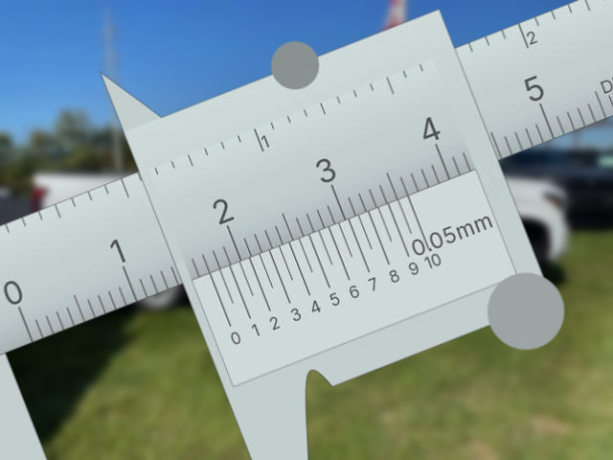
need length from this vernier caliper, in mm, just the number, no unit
17.0
